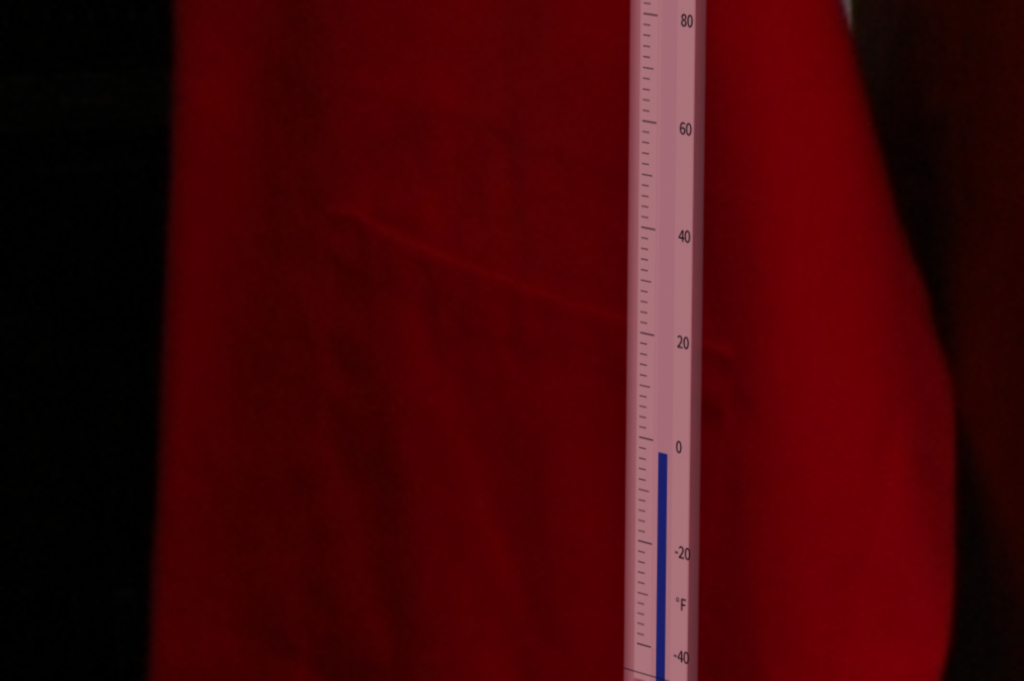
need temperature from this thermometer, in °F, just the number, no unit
-2
